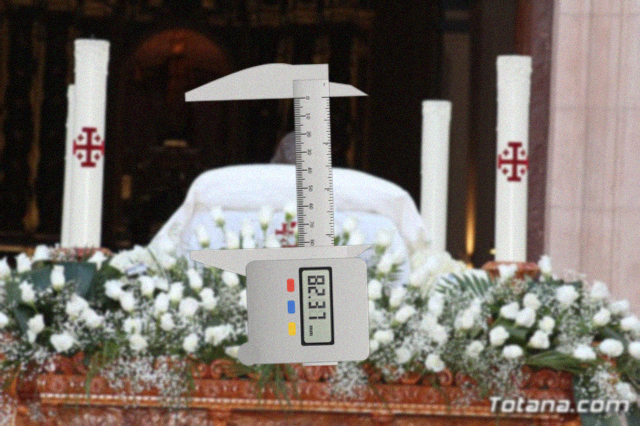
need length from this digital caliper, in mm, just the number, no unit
82.37
